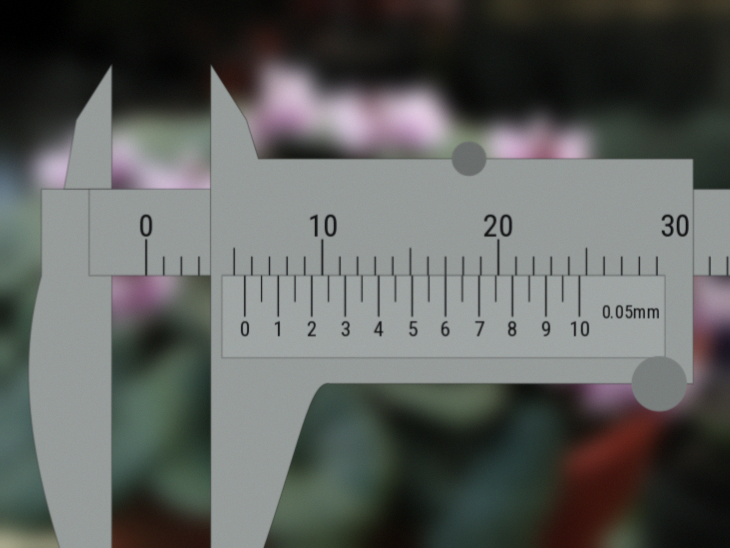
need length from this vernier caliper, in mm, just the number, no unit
5.6
